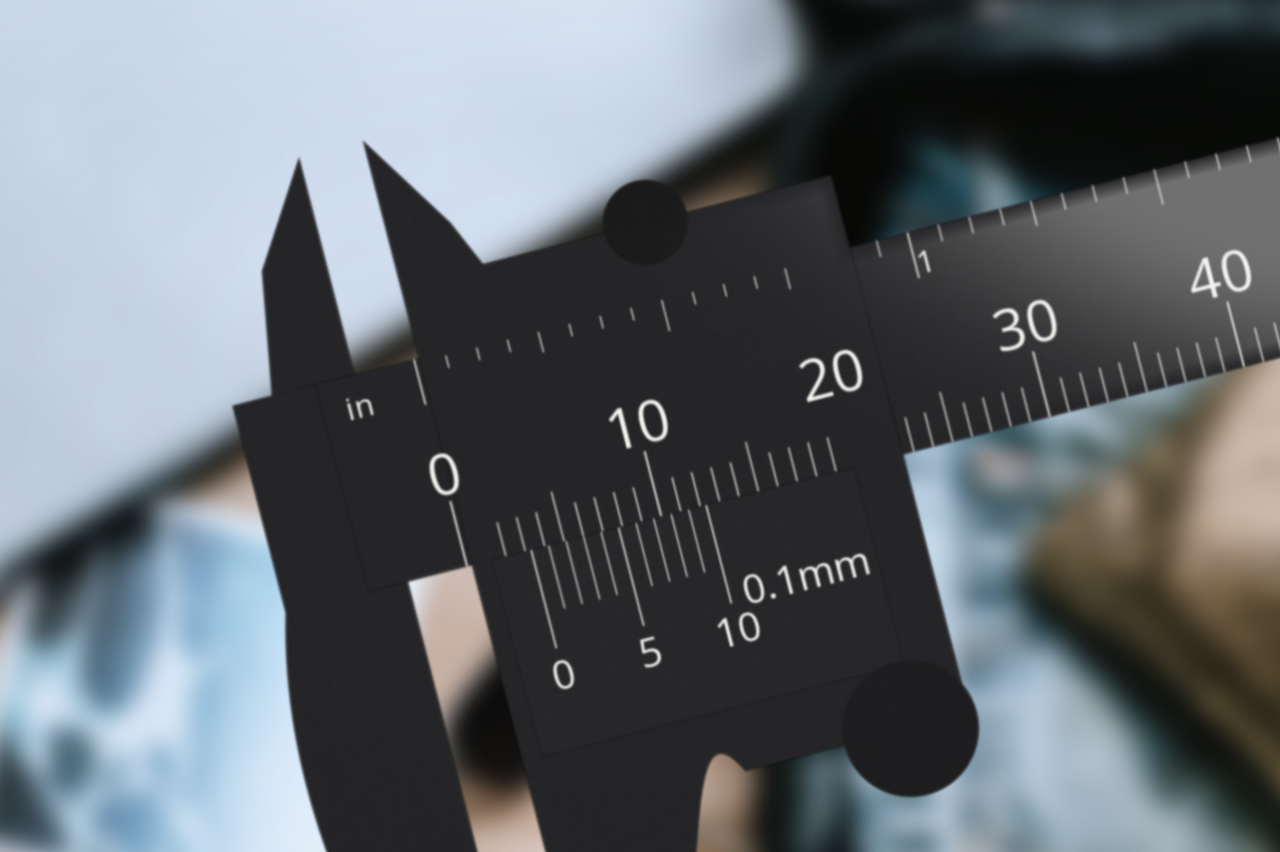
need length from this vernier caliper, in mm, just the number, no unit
3.3
